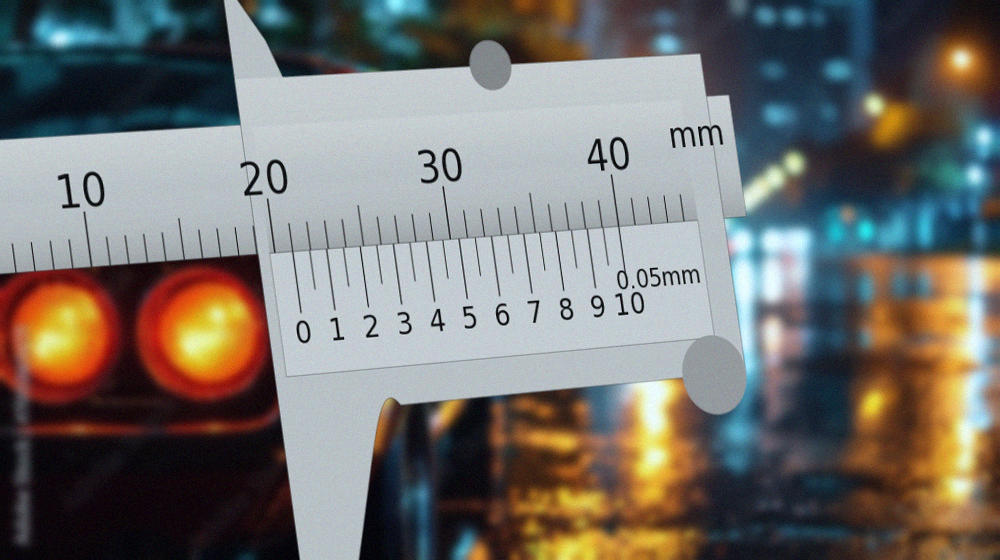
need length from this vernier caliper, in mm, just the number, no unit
21.0
